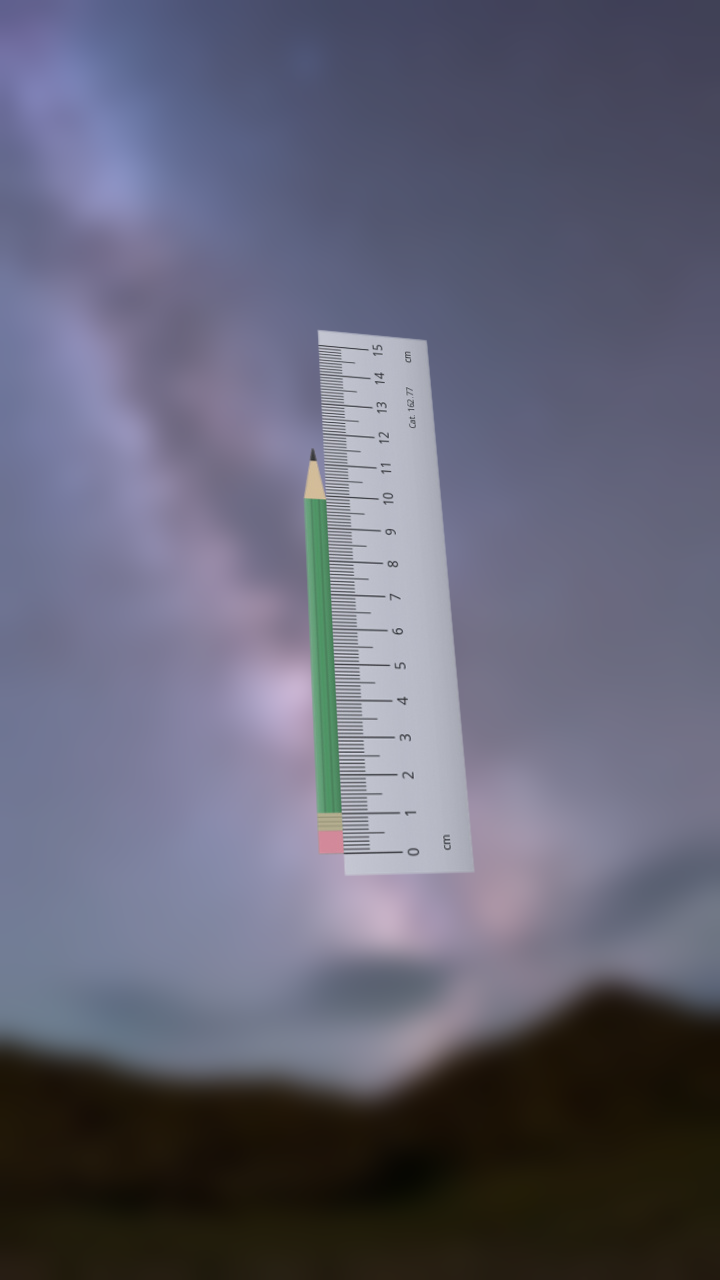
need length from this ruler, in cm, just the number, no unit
11.5
